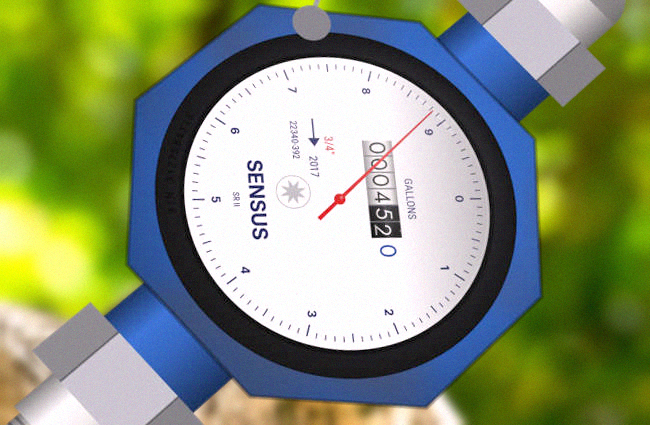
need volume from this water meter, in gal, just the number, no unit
4518.8
